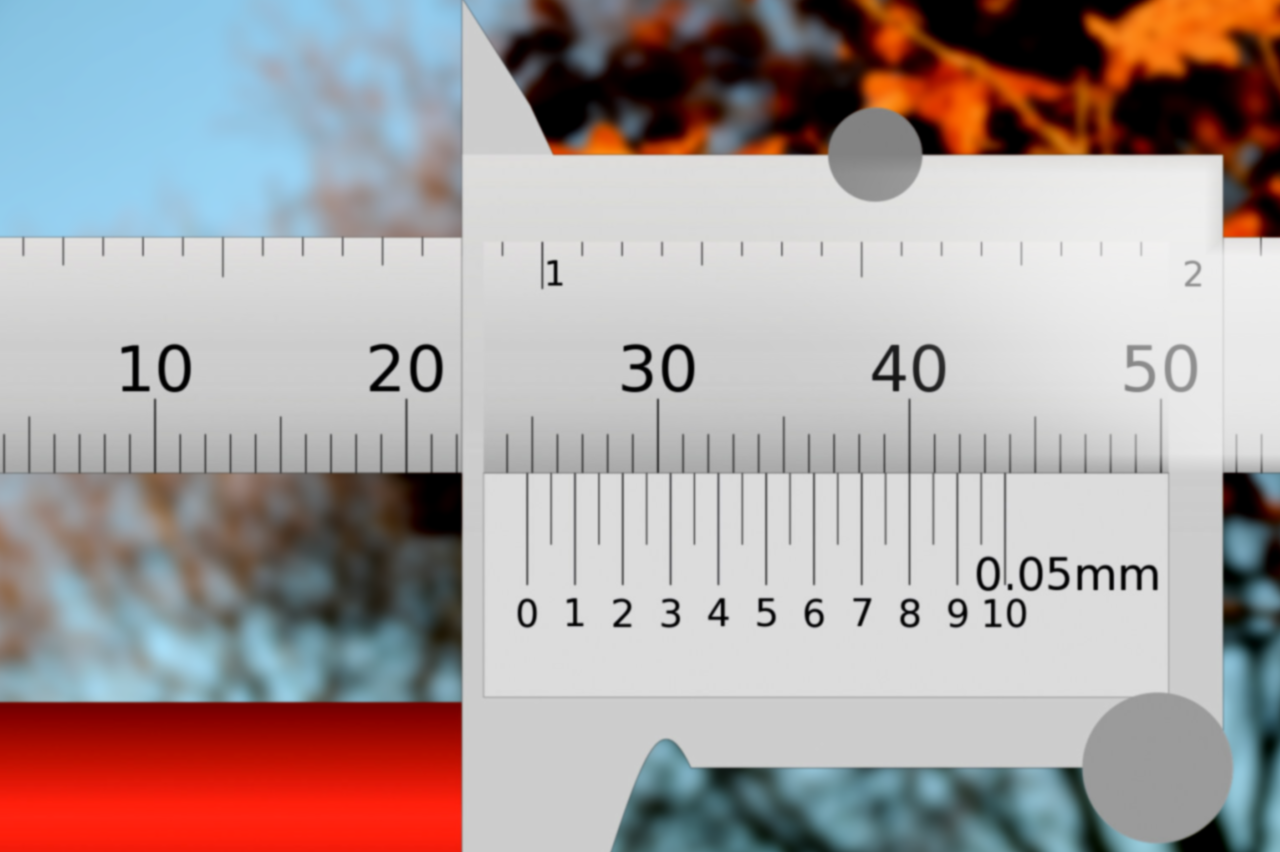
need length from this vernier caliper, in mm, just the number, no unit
24.8
